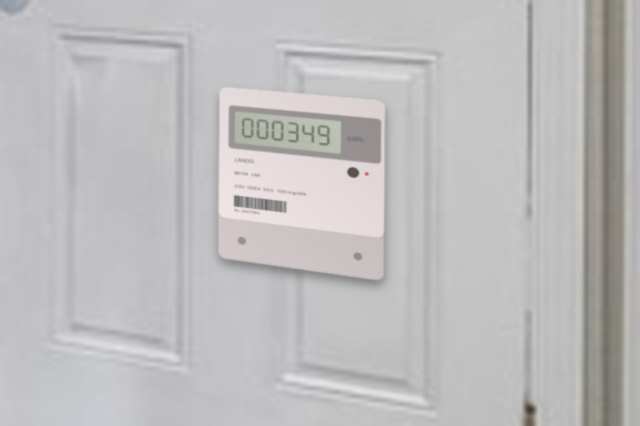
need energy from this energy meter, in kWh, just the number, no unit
349
